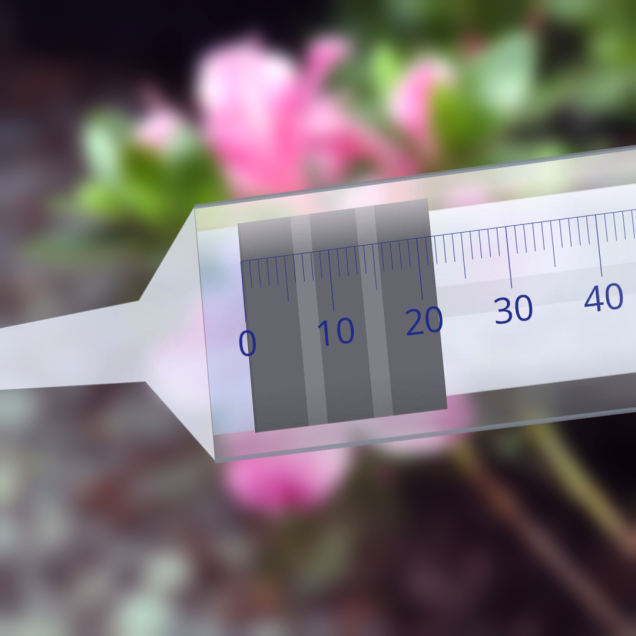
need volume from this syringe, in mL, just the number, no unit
0
